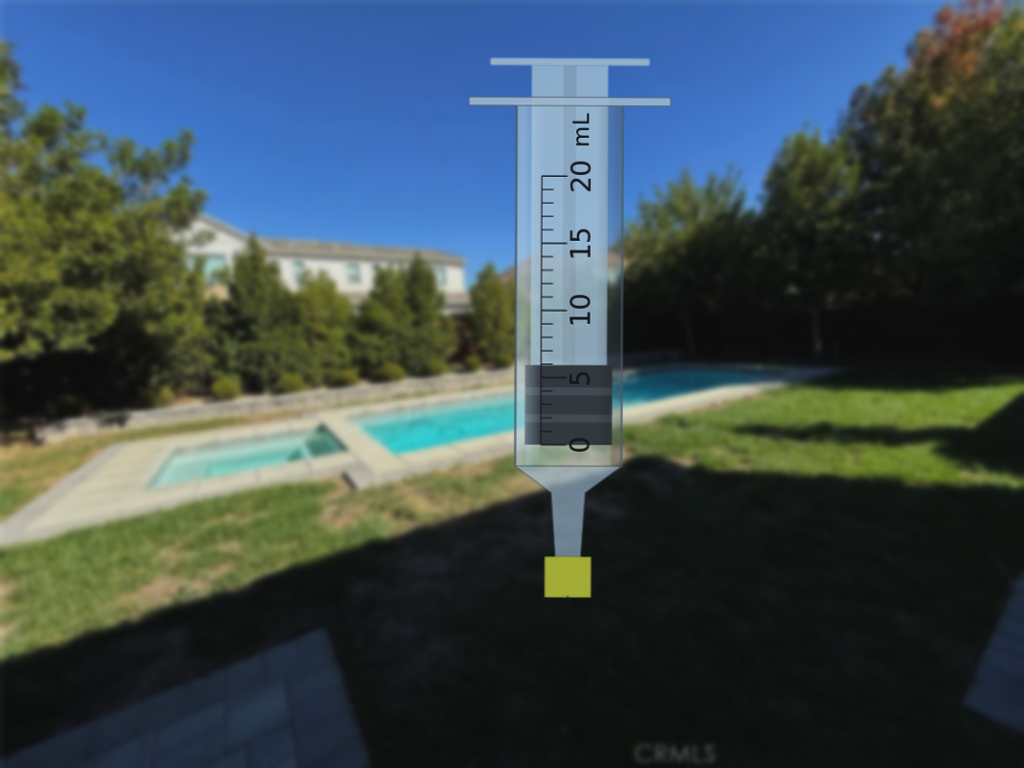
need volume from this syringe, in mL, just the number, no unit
0
